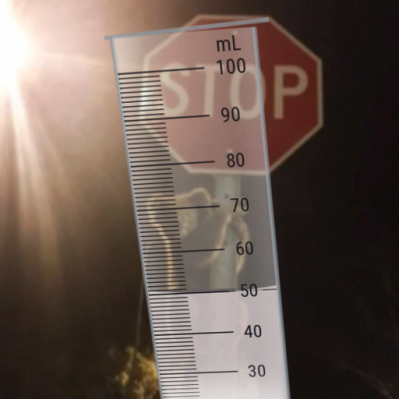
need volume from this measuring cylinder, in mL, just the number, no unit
50
